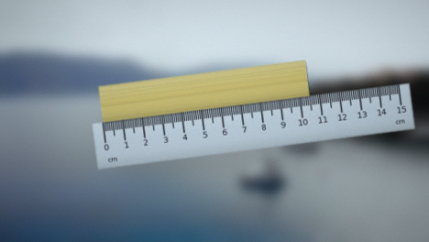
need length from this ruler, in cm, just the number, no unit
10.5
